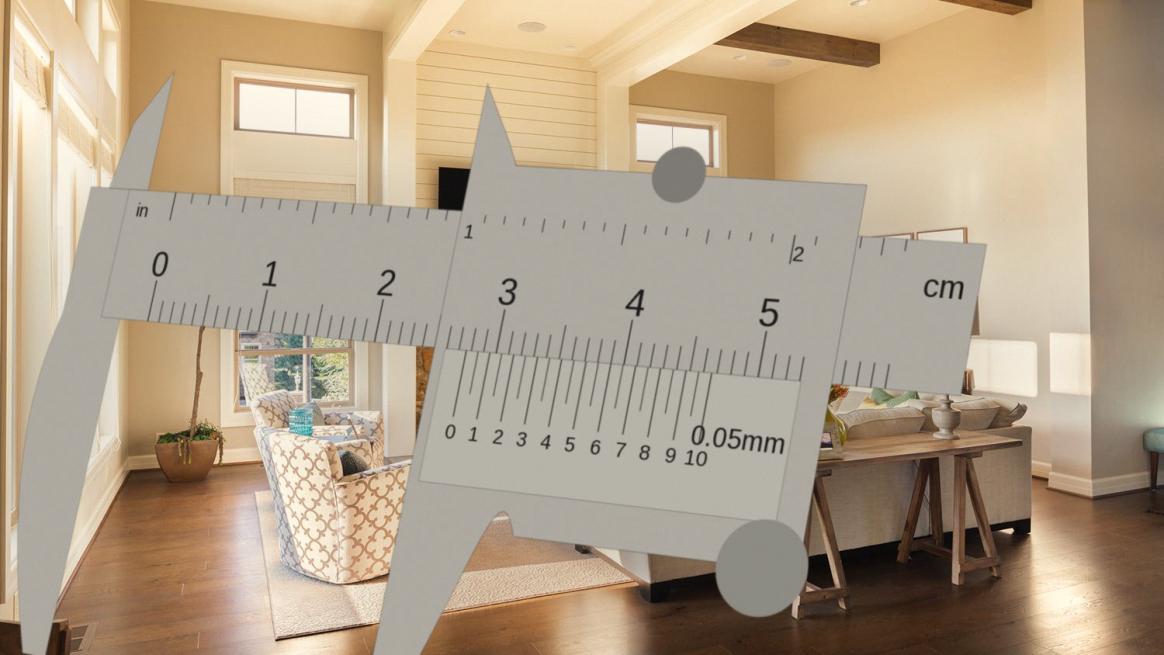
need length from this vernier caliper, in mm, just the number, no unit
27.6
